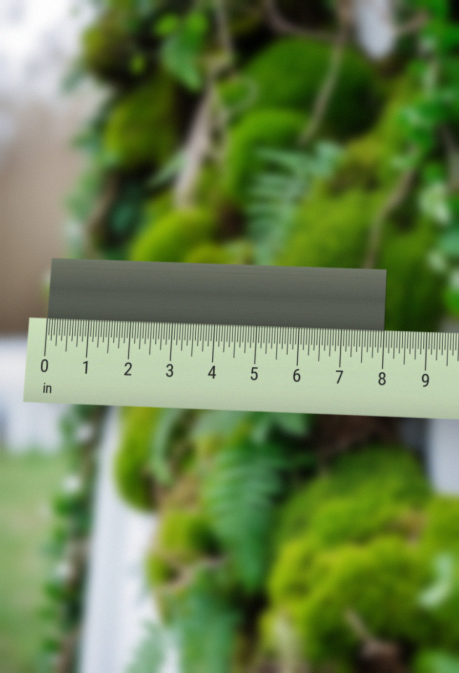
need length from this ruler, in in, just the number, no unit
8
